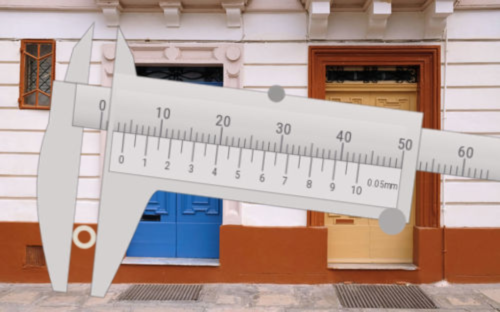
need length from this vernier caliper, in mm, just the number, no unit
4.0
